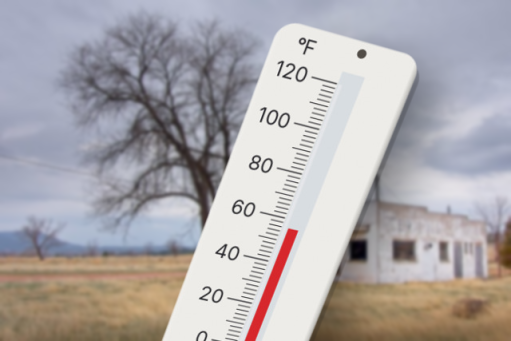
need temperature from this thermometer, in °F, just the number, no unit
56
